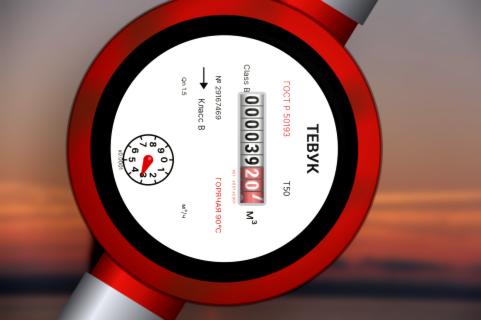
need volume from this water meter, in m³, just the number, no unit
39.2073
